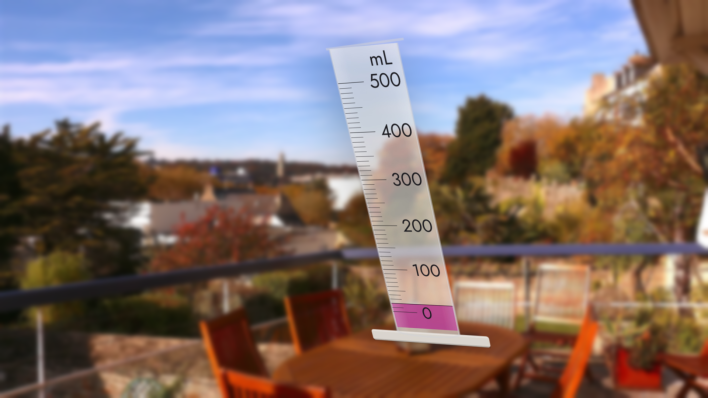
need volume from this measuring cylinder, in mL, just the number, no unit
20
